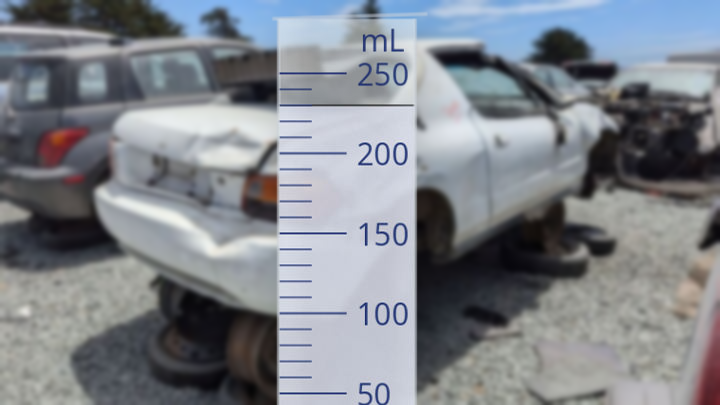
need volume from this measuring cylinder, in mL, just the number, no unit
230
